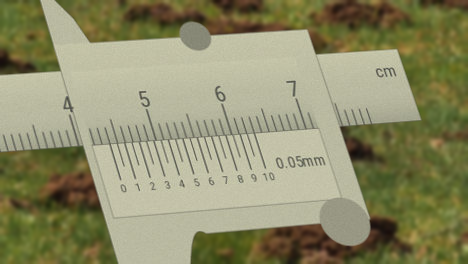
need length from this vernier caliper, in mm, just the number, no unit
44.0
